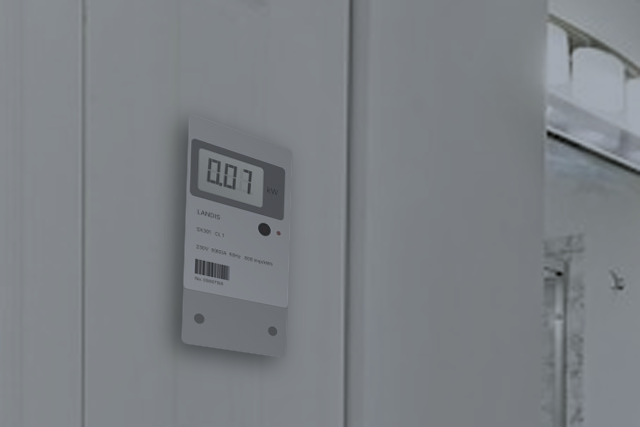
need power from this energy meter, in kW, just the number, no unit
0.07
